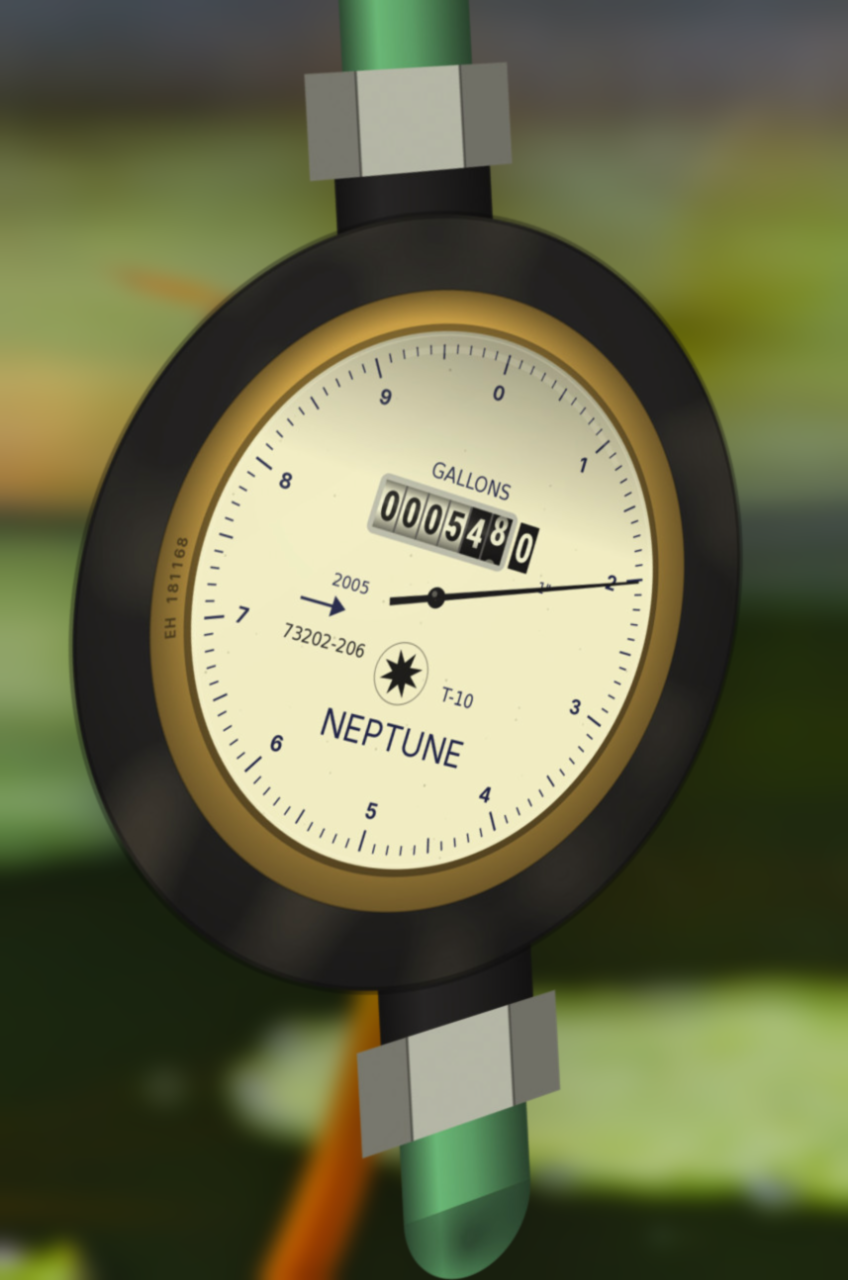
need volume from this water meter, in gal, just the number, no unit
5482.0
